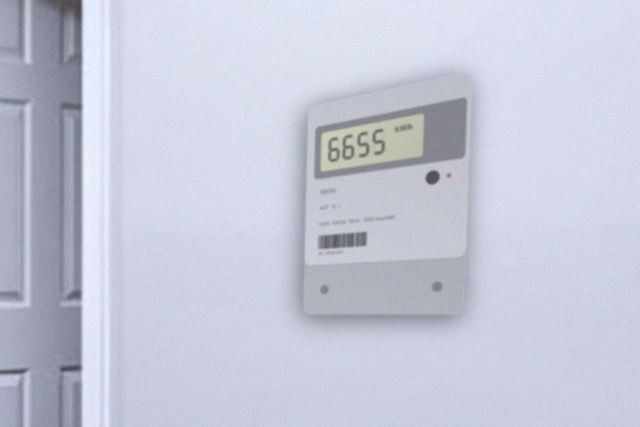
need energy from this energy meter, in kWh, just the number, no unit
6655
